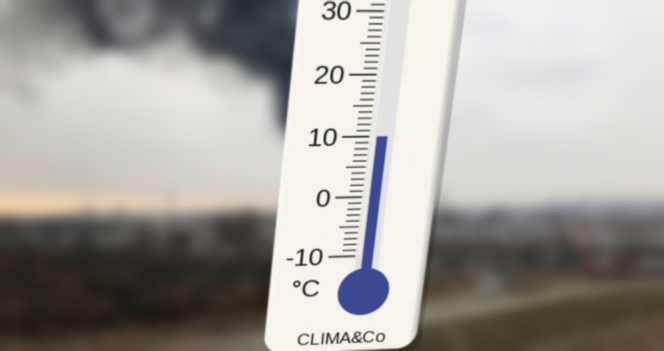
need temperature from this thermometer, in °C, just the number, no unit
10
